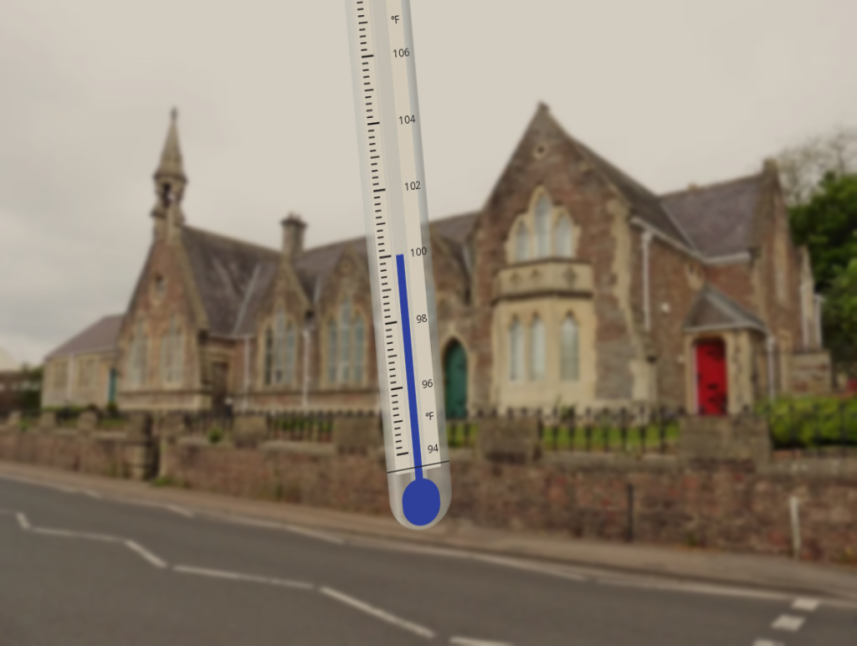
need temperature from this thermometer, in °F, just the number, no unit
100
